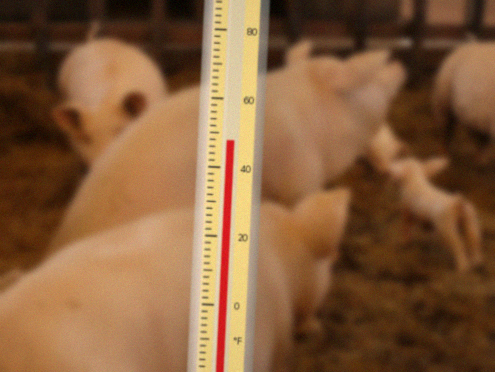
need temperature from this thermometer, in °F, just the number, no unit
48
